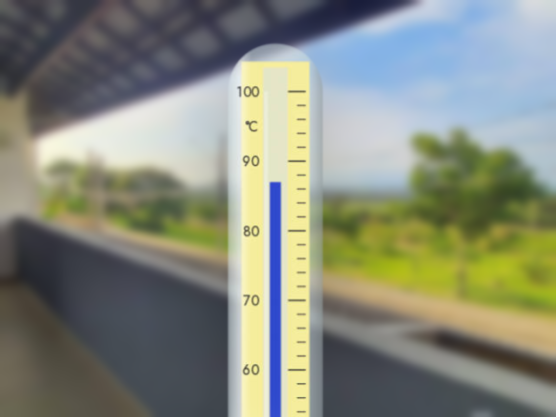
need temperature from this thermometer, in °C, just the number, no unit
87
